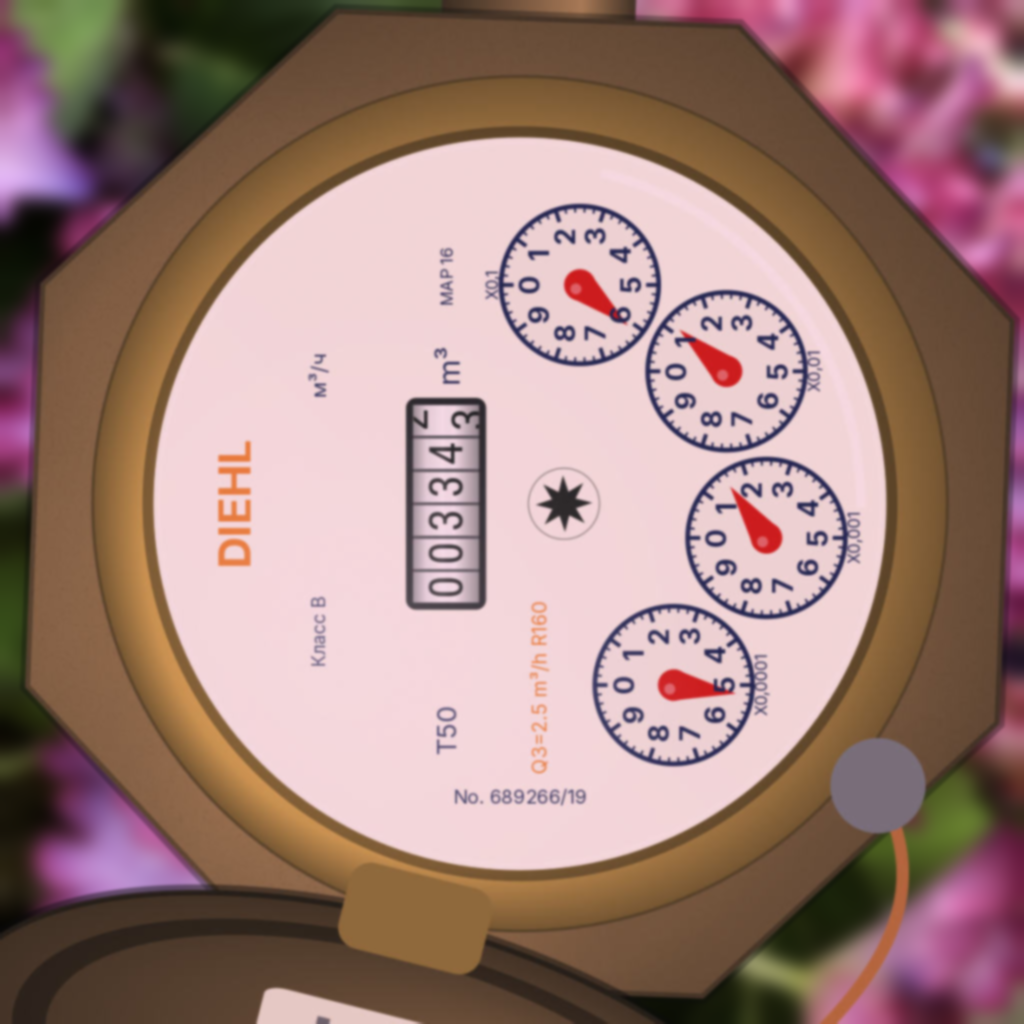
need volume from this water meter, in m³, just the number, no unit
3342.6115
